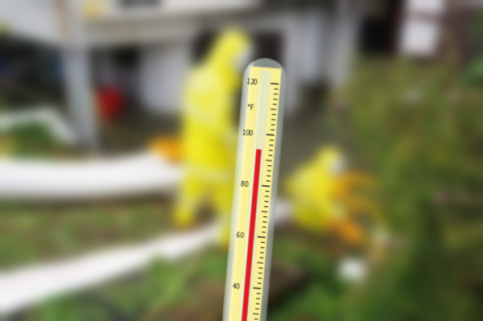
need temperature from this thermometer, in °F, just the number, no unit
94
